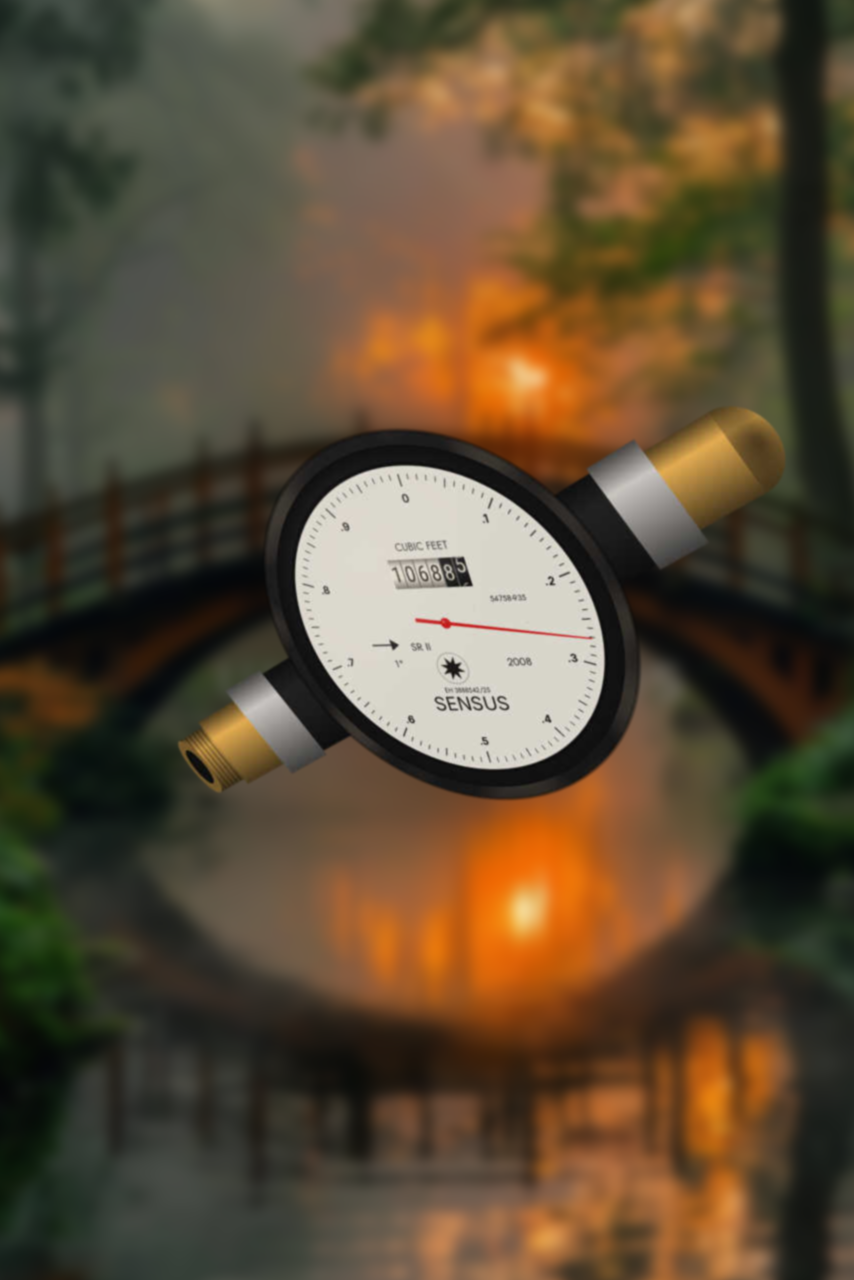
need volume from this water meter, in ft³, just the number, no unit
106885.27
